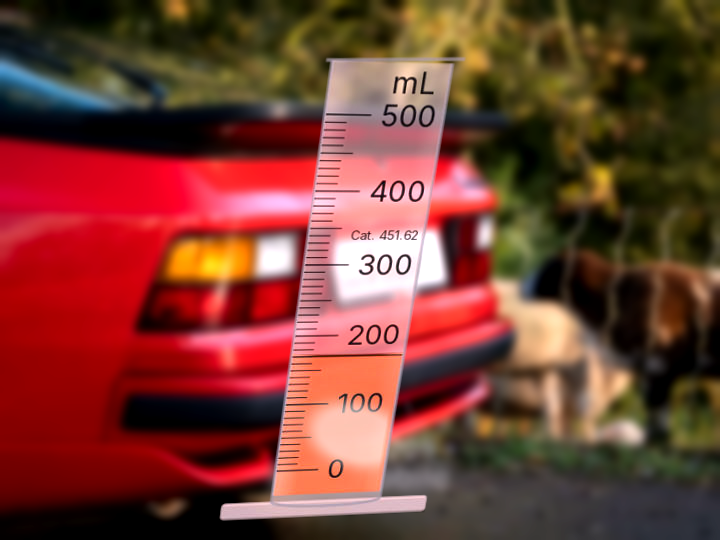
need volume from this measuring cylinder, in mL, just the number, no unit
170
